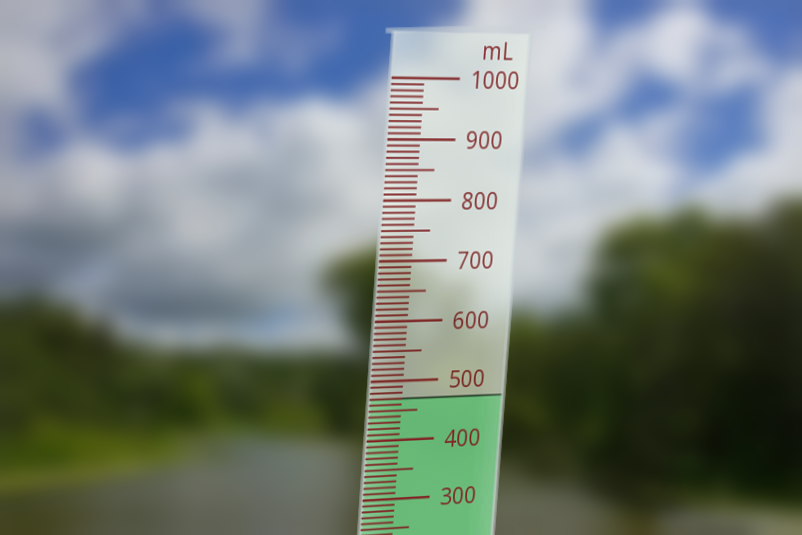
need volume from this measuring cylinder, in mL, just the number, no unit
470
